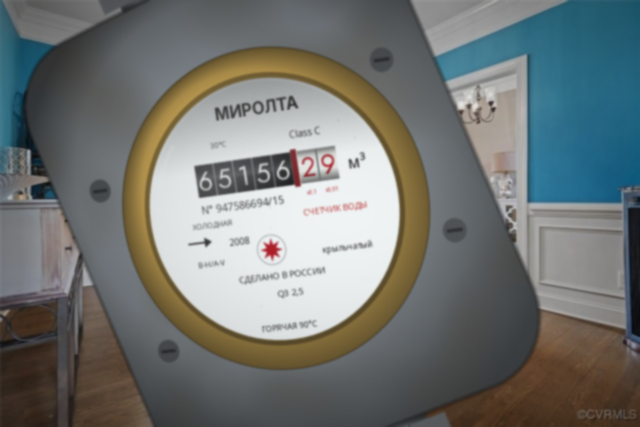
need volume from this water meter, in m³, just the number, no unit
65156.29
